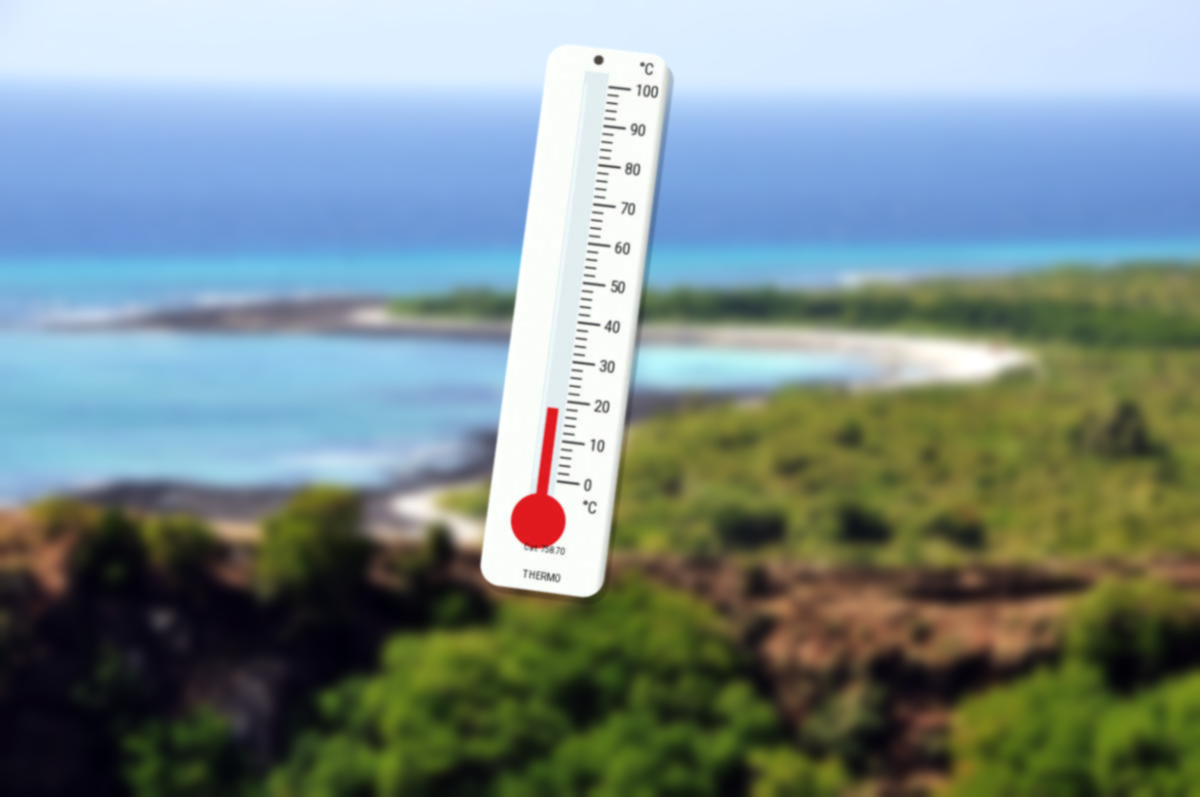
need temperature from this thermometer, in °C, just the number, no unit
18
